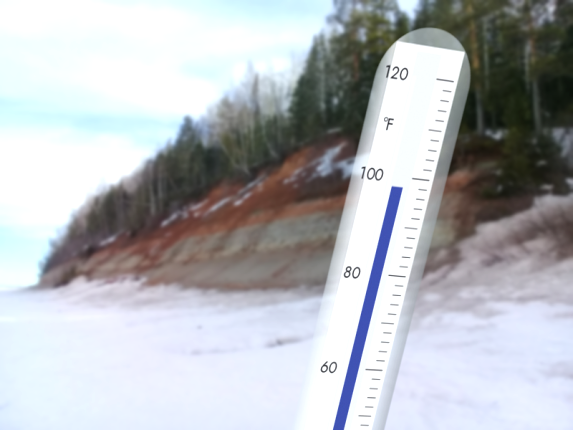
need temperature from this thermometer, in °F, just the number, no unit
98
